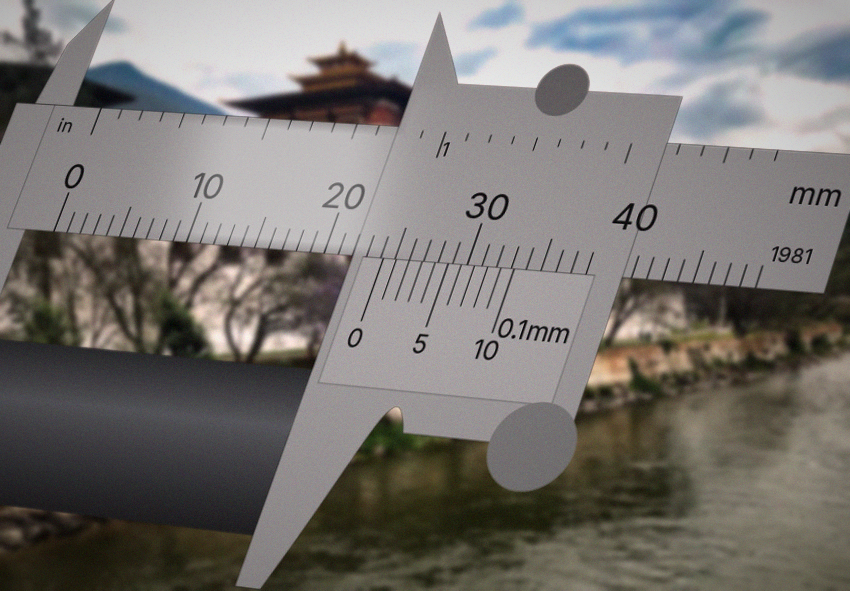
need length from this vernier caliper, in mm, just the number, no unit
24.2
